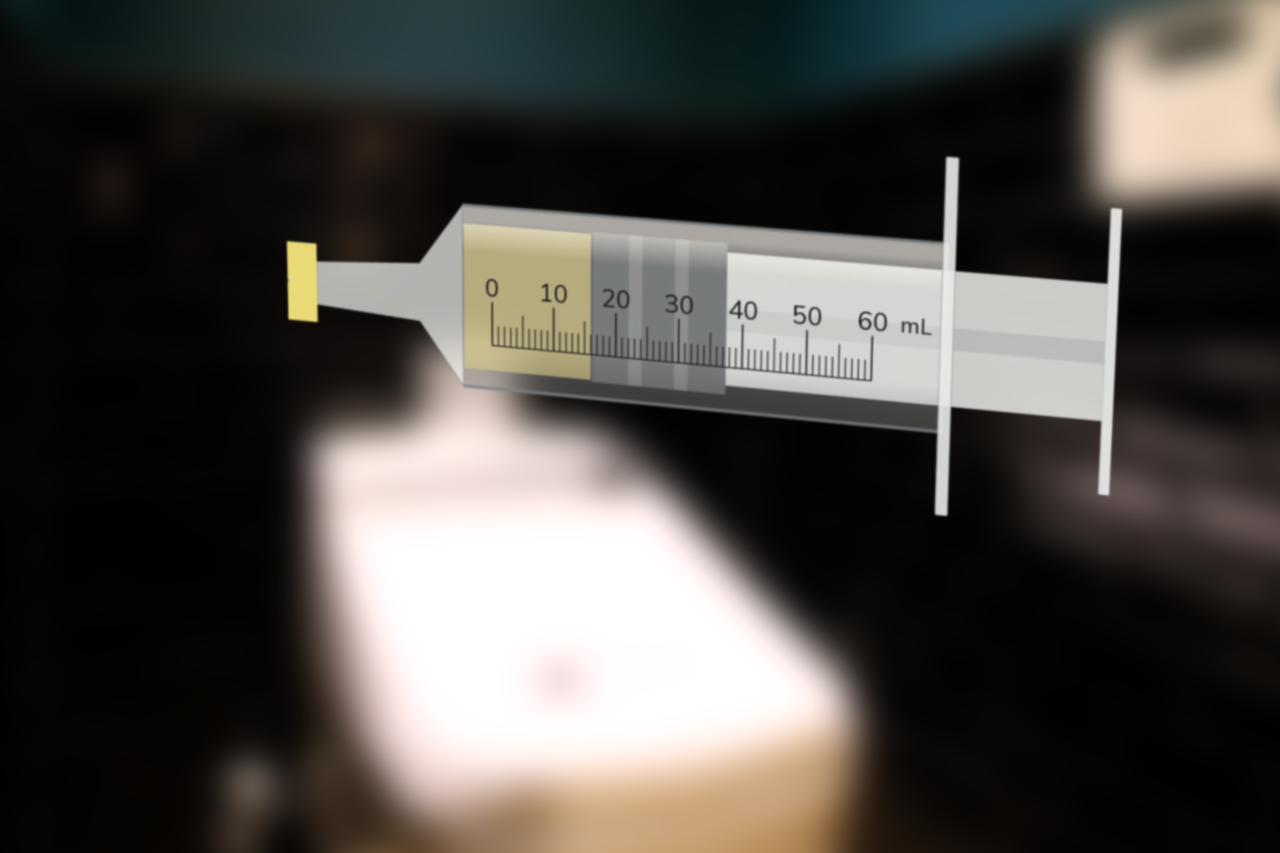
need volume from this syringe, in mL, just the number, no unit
16
